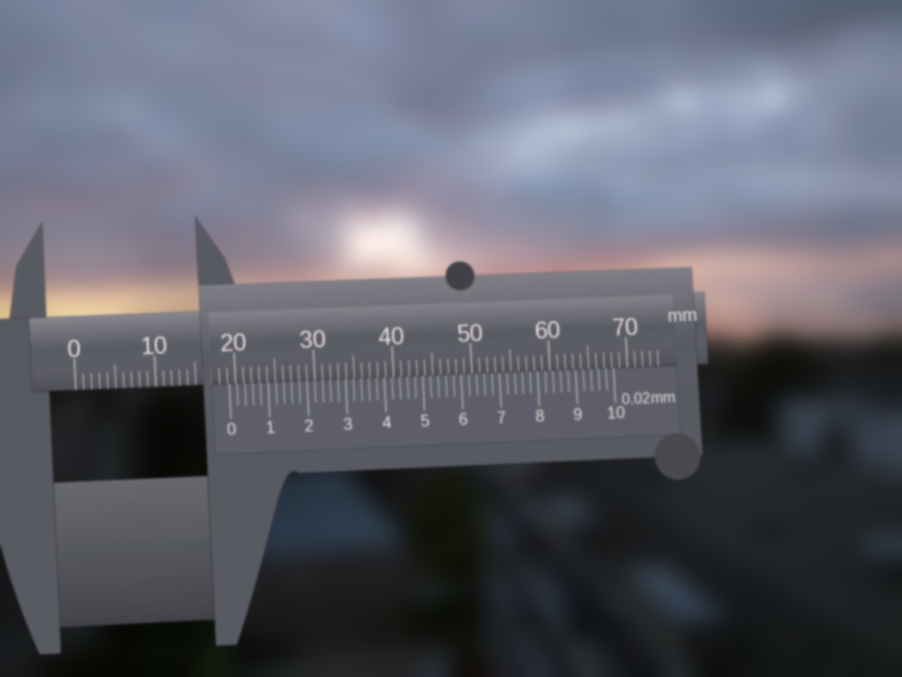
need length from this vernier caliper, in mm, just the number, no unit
19.2
